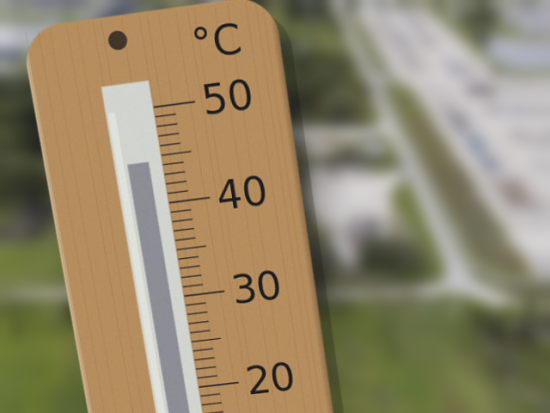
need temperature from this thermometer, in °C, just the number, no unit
44.5
